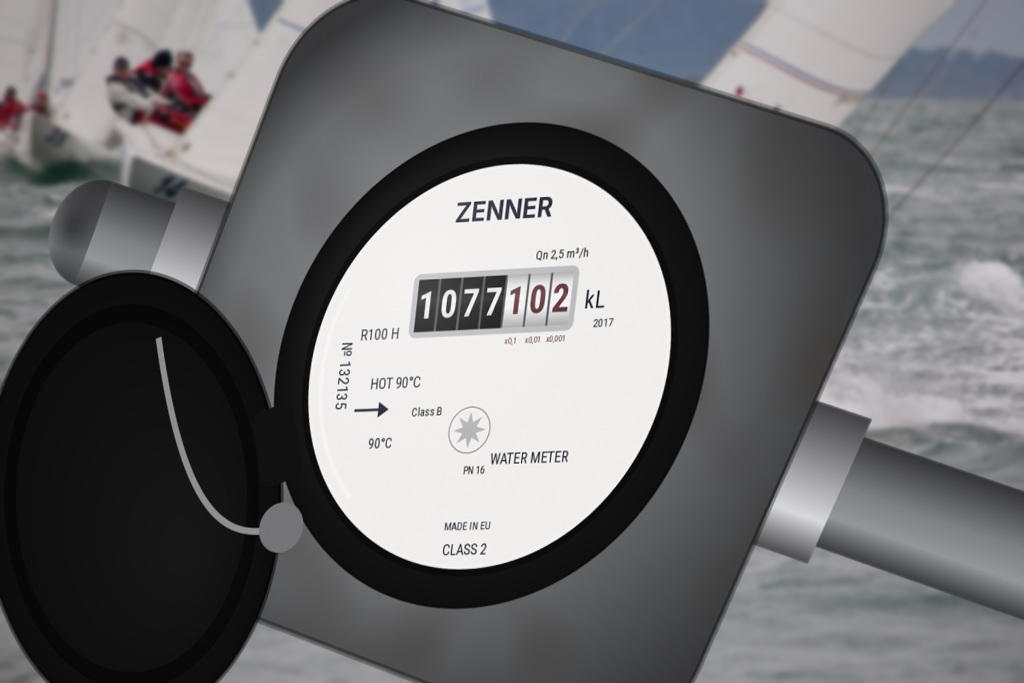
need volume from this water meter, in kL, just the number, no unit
1077.102
